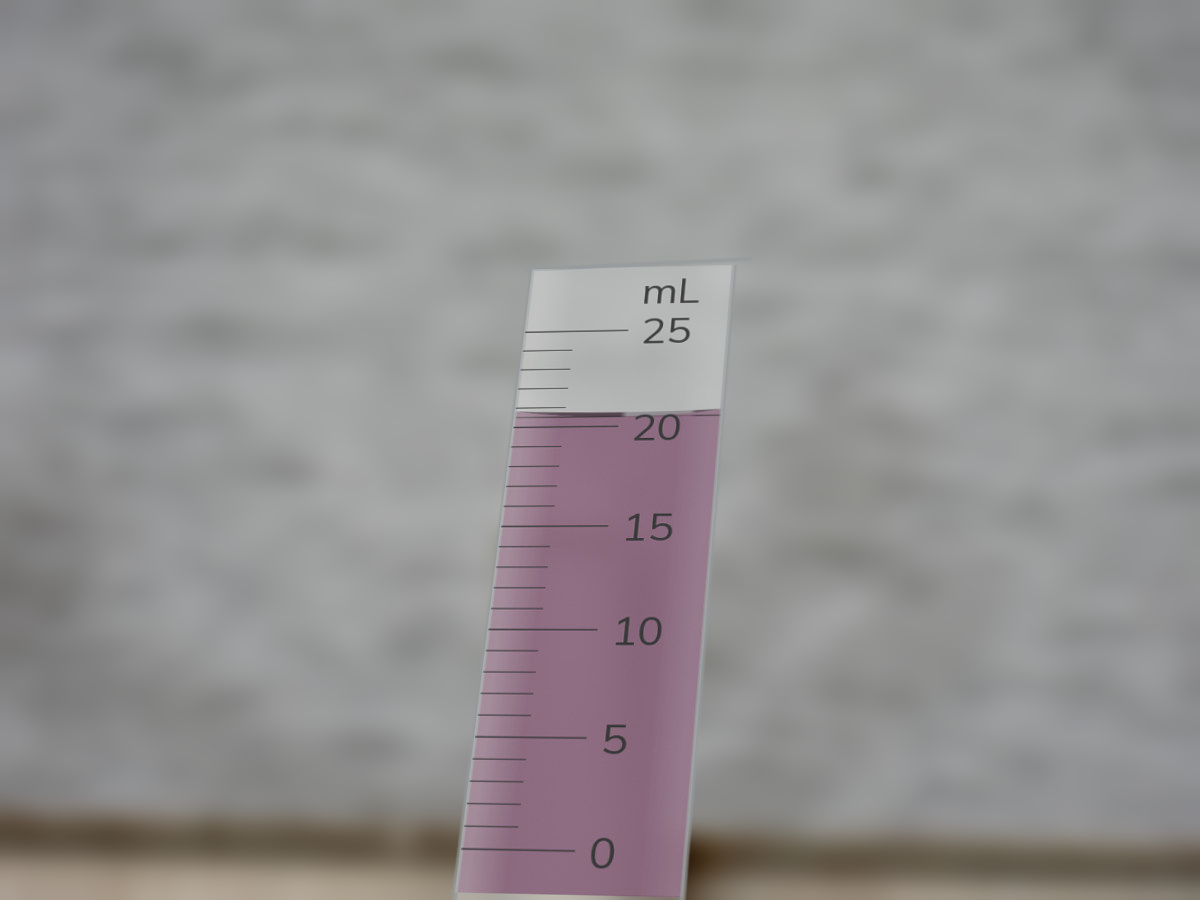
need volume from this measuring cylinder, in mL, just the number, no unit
20.5
